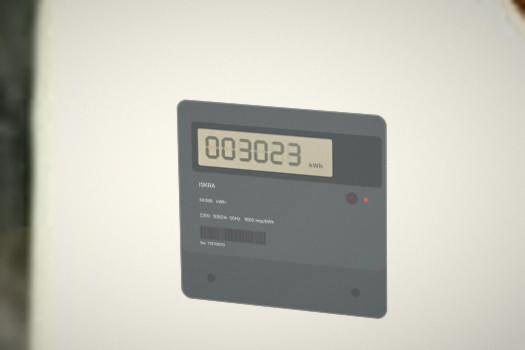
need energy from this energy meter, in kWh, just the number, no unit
3023
